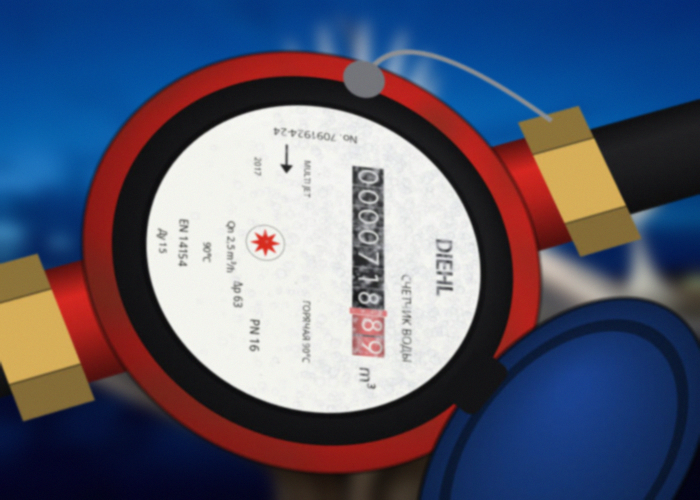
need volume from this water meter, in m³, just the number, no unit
718.89
